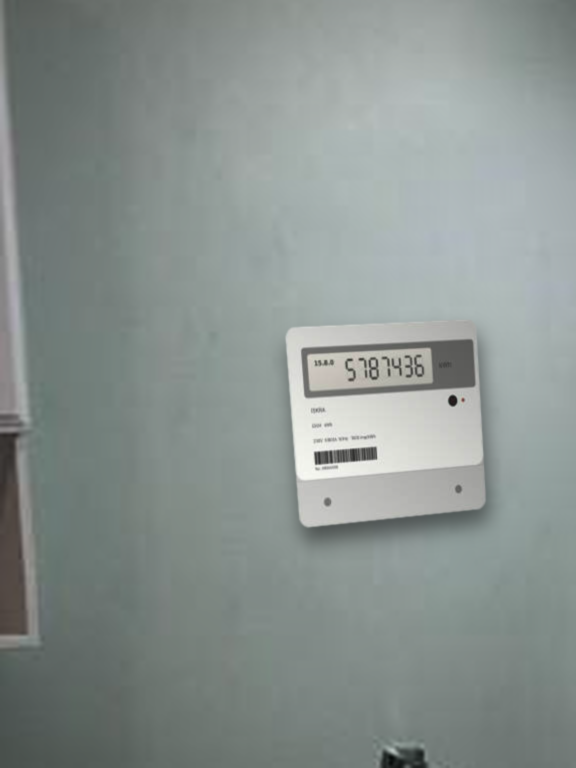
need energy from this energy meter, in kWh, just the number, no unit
5787436
